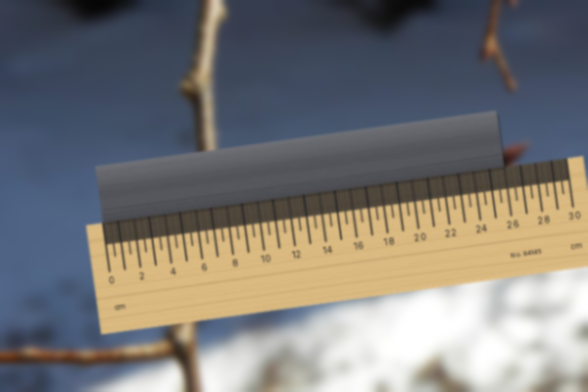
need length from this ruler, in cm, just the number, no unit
26
